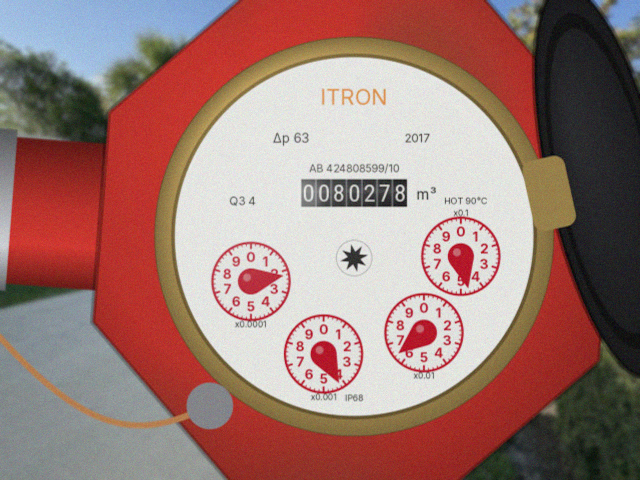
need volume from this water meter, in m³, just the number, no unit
80278.4642
